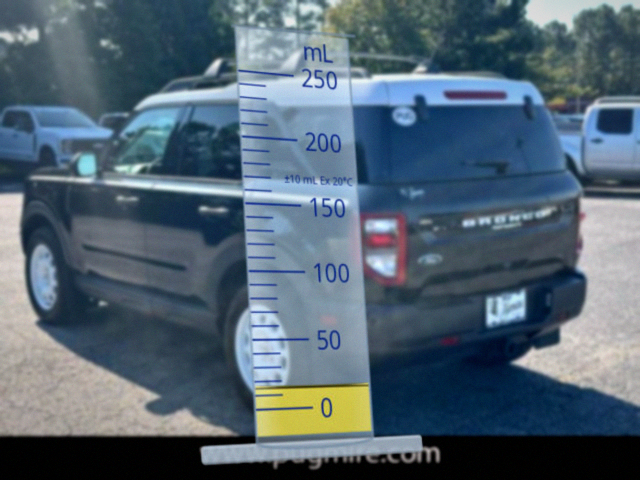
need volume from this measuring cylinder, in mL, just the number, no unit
15
